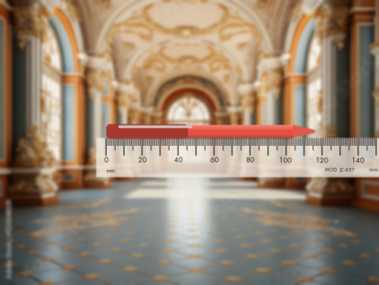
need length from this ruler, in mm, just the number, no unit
120
